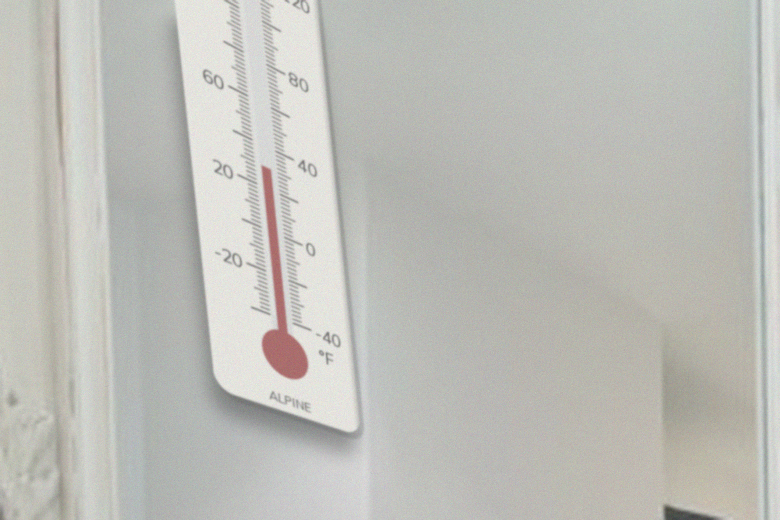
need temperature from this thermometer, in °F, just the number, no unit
30
